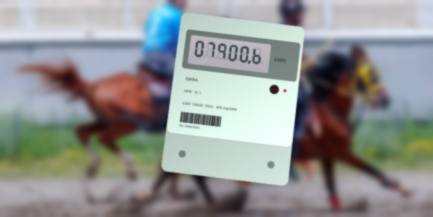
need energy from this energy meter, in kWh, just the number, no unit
7900.6
